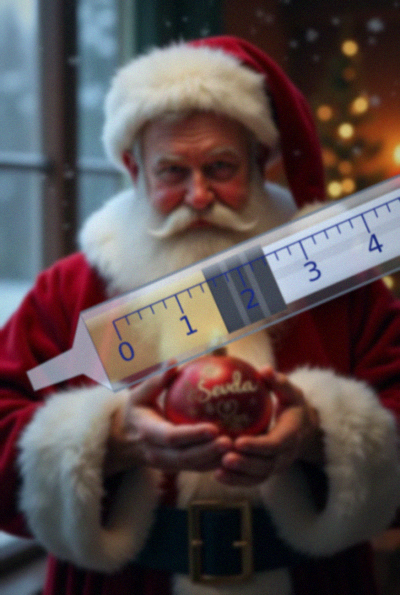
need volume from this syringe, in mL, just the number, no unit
1.5
